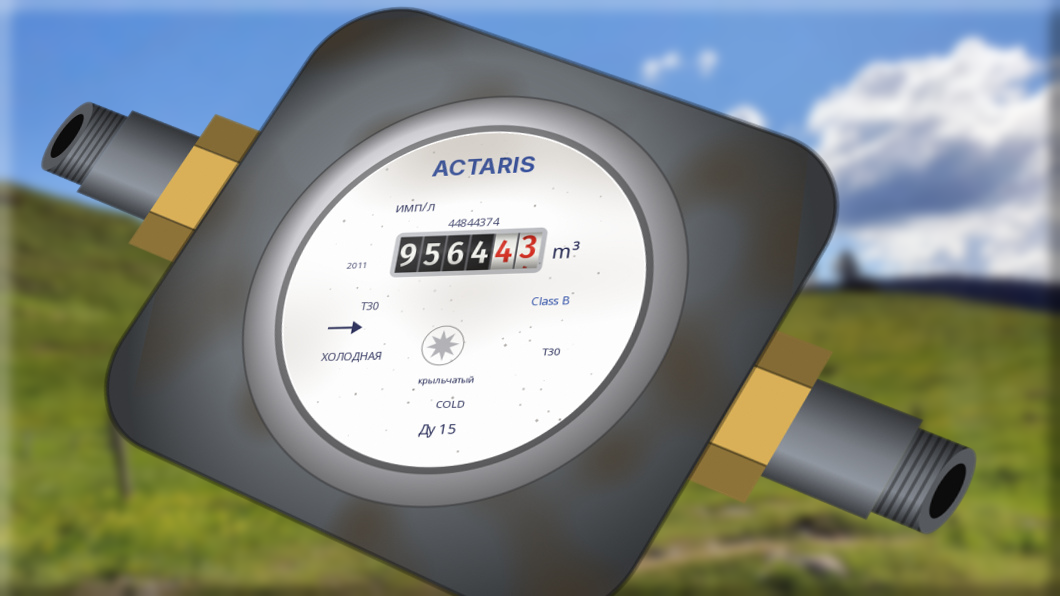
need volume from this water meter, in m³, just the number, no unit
9564.43
